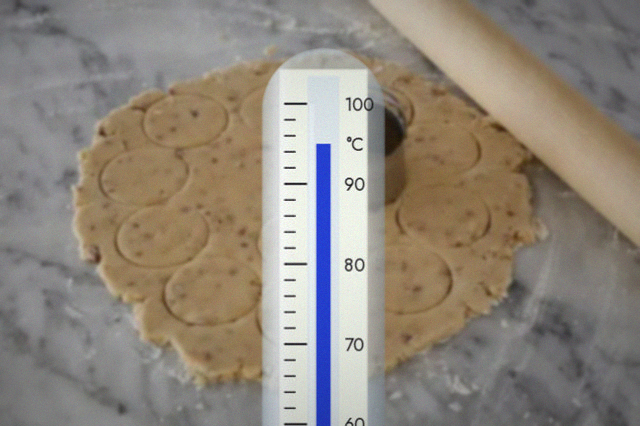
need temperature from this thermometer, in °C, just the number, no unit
95
